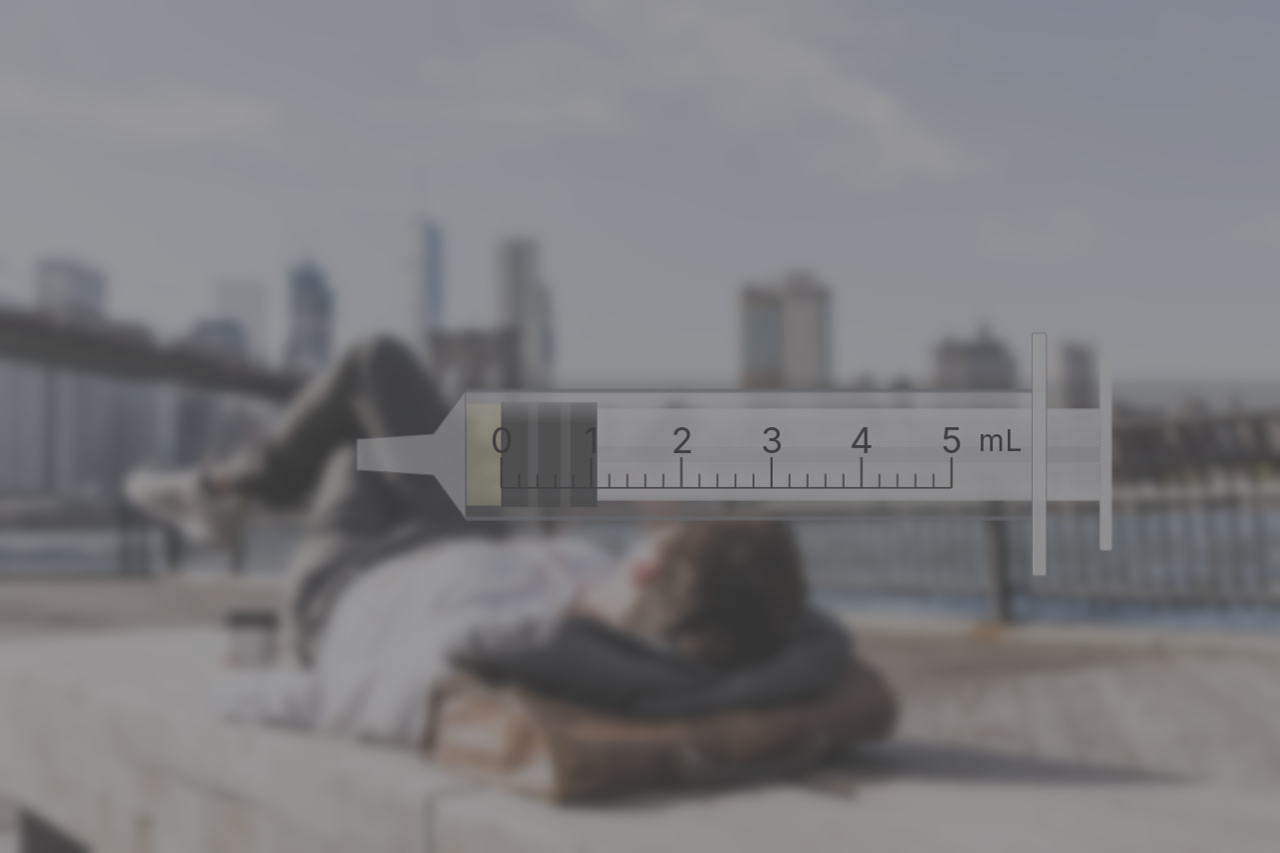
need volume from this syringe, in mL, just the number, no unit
0
